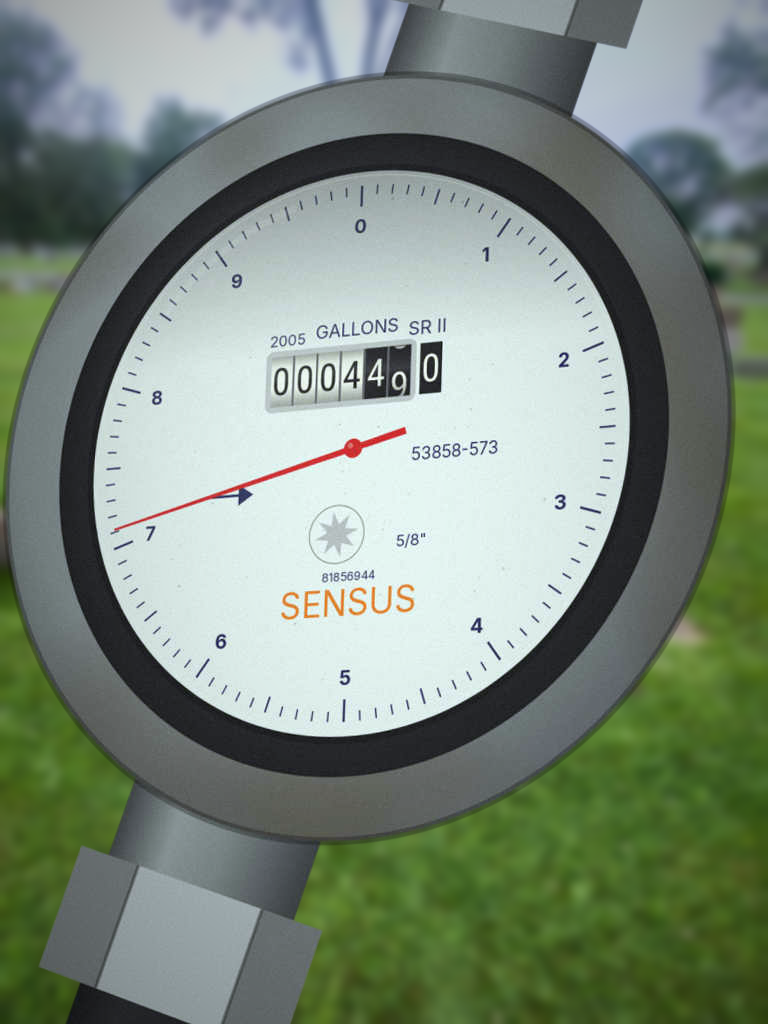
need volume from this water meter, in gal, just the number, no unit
4487.1
